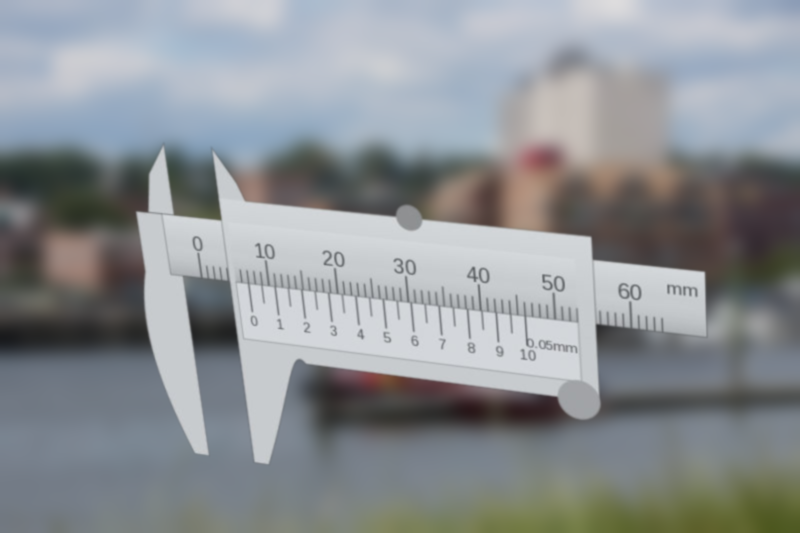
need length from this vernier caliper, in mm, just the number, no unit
7.0
